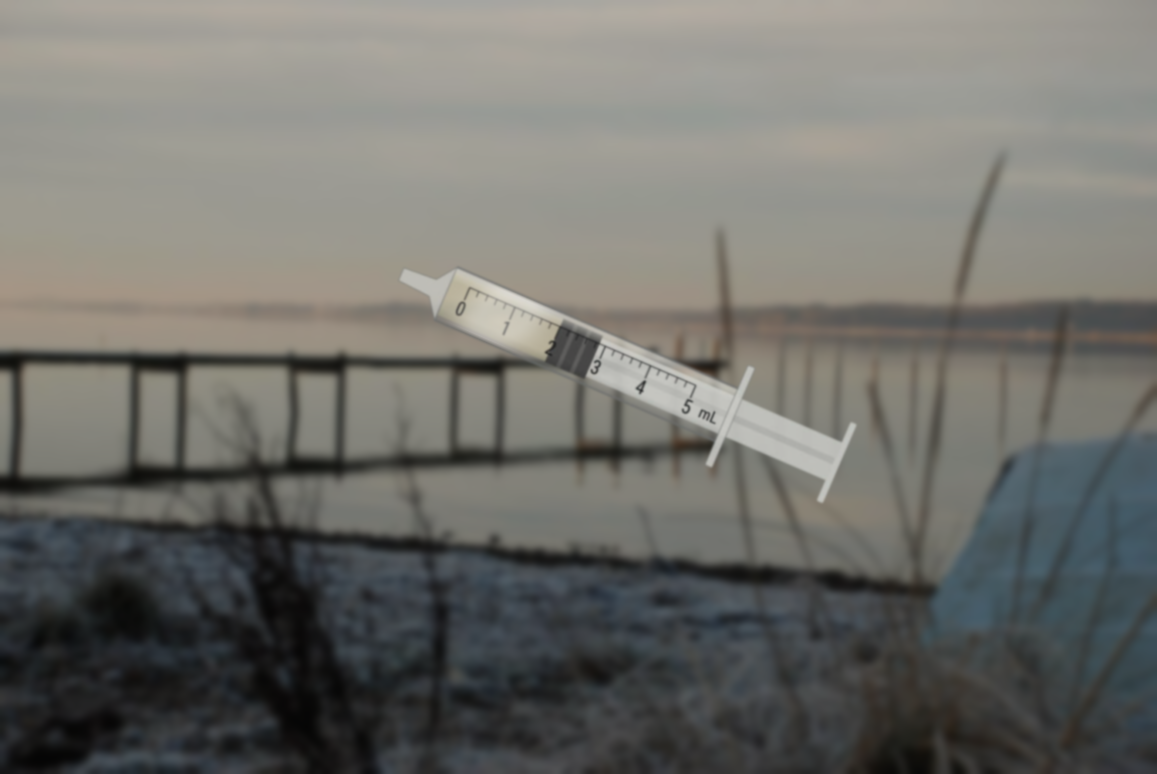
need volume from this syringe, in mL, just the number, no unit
2
